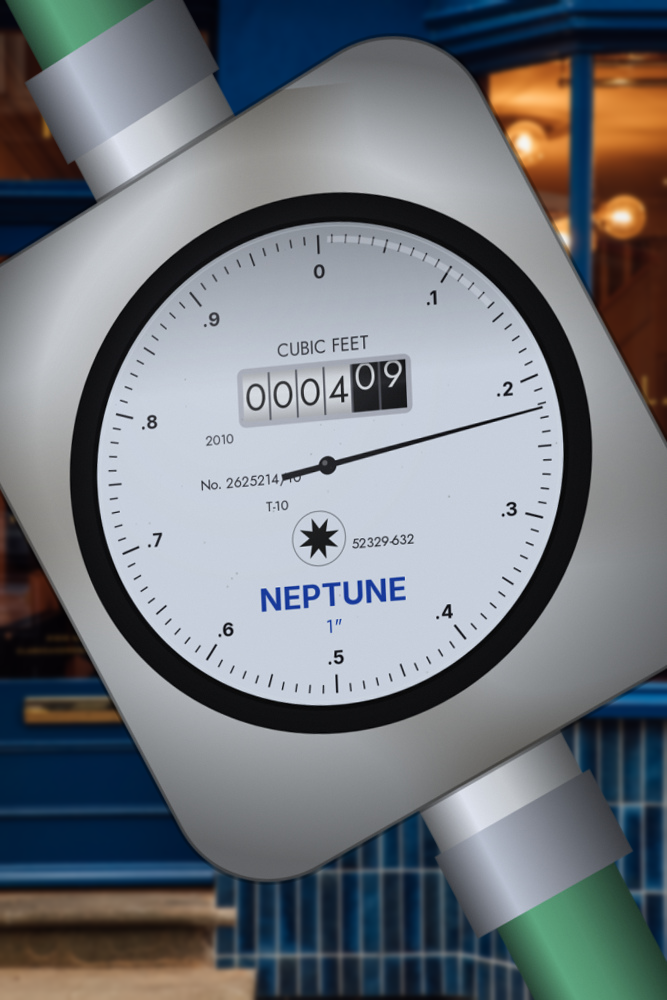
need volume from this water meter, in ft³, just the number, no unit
409.22
